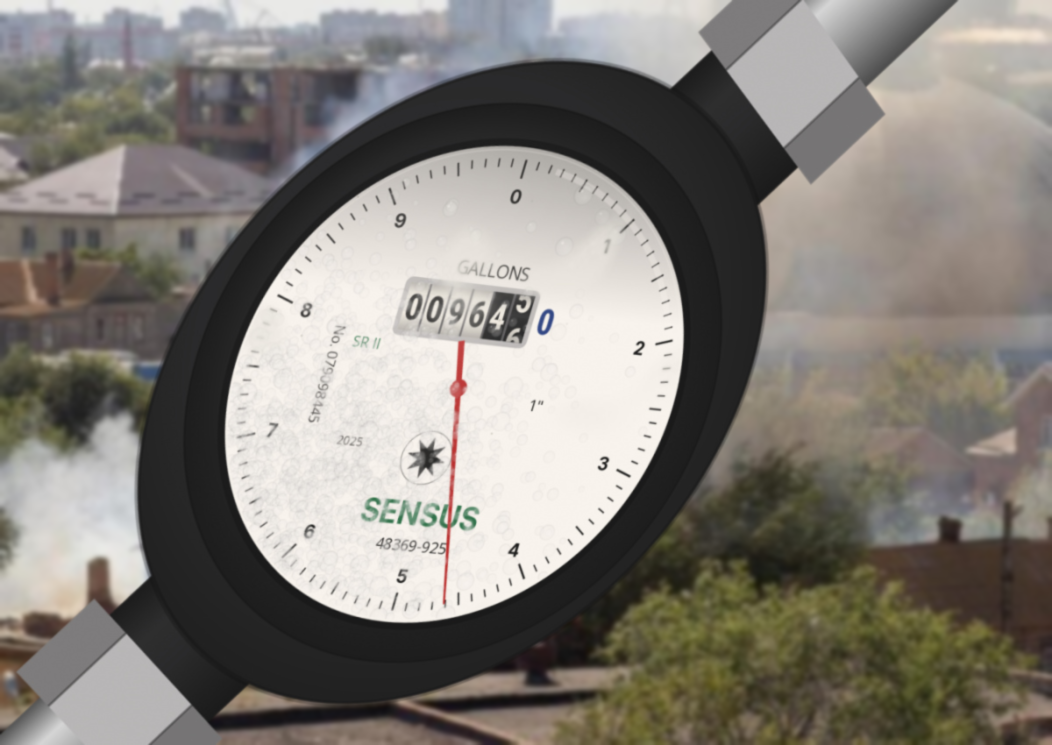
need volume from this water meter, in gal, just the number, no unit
96454.6
